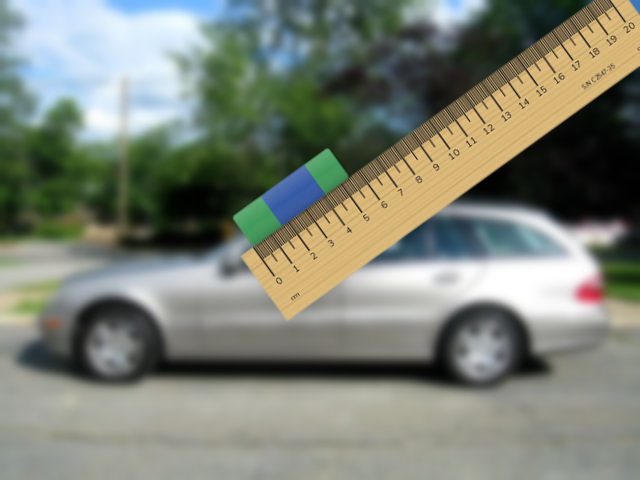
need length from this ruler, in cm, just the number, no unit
5.5
